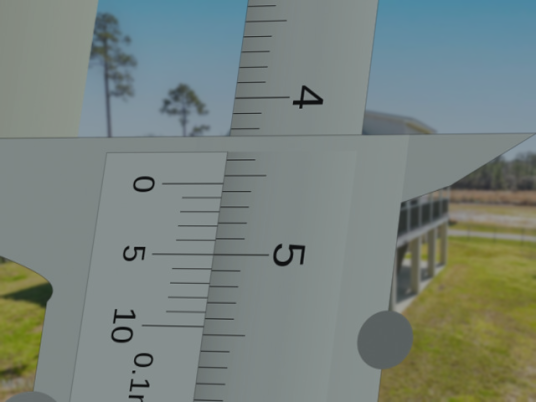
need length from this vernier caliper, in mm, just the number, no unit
45.5
